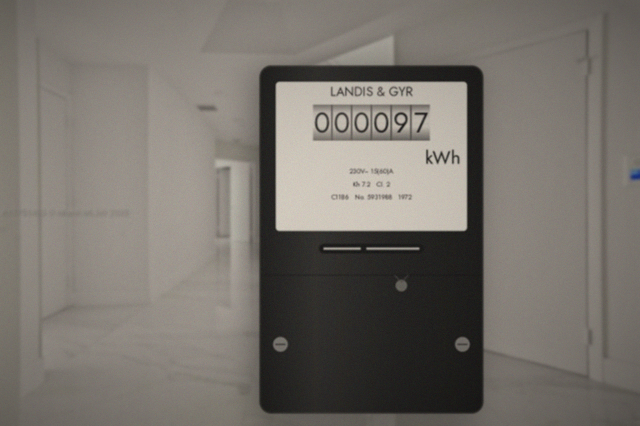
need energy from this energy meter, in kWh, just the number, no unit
97
